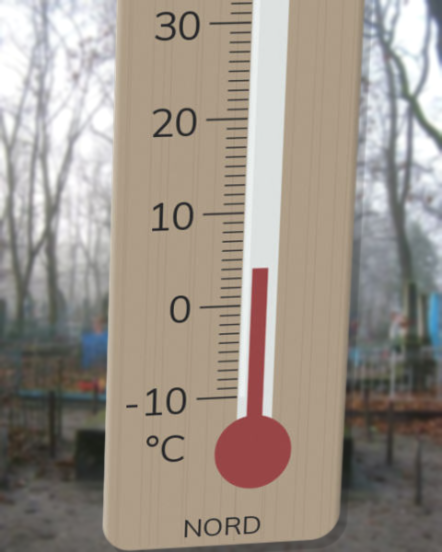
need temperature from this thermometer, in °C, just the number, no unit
4
